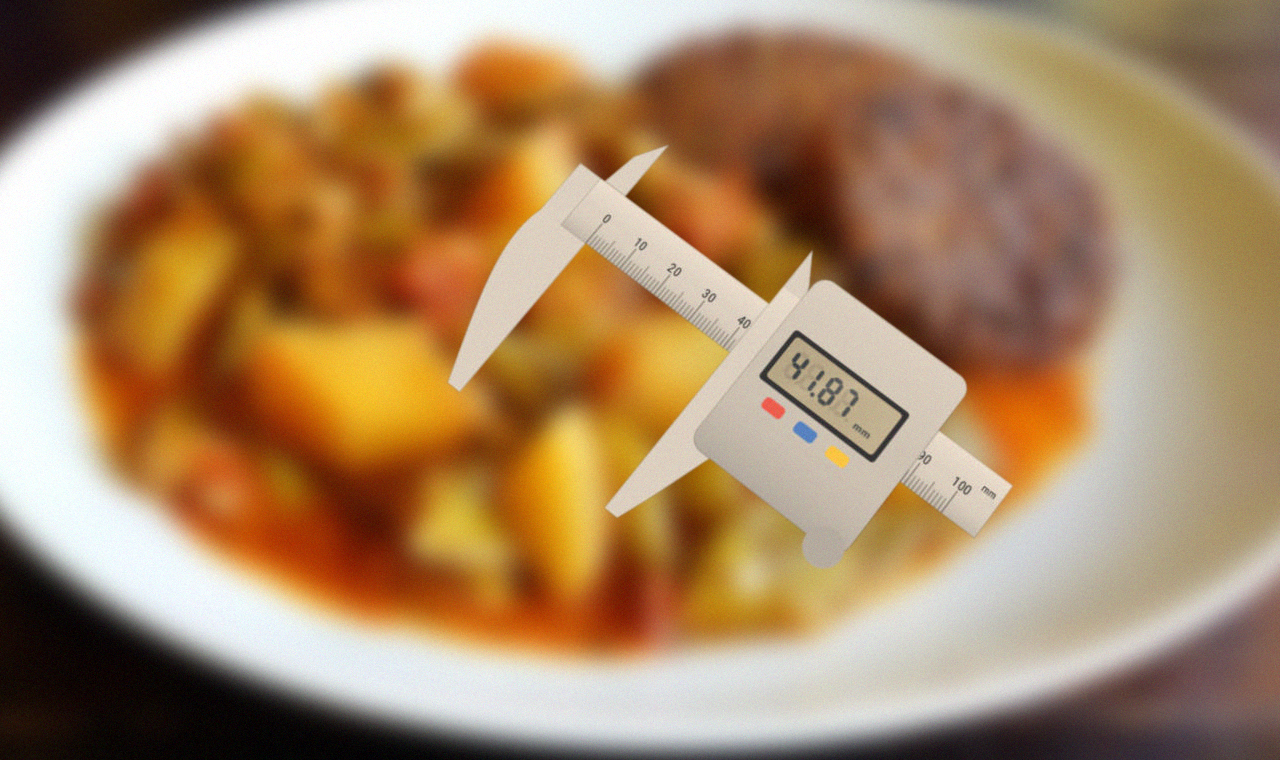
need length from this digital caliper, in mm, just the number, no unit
41.87
